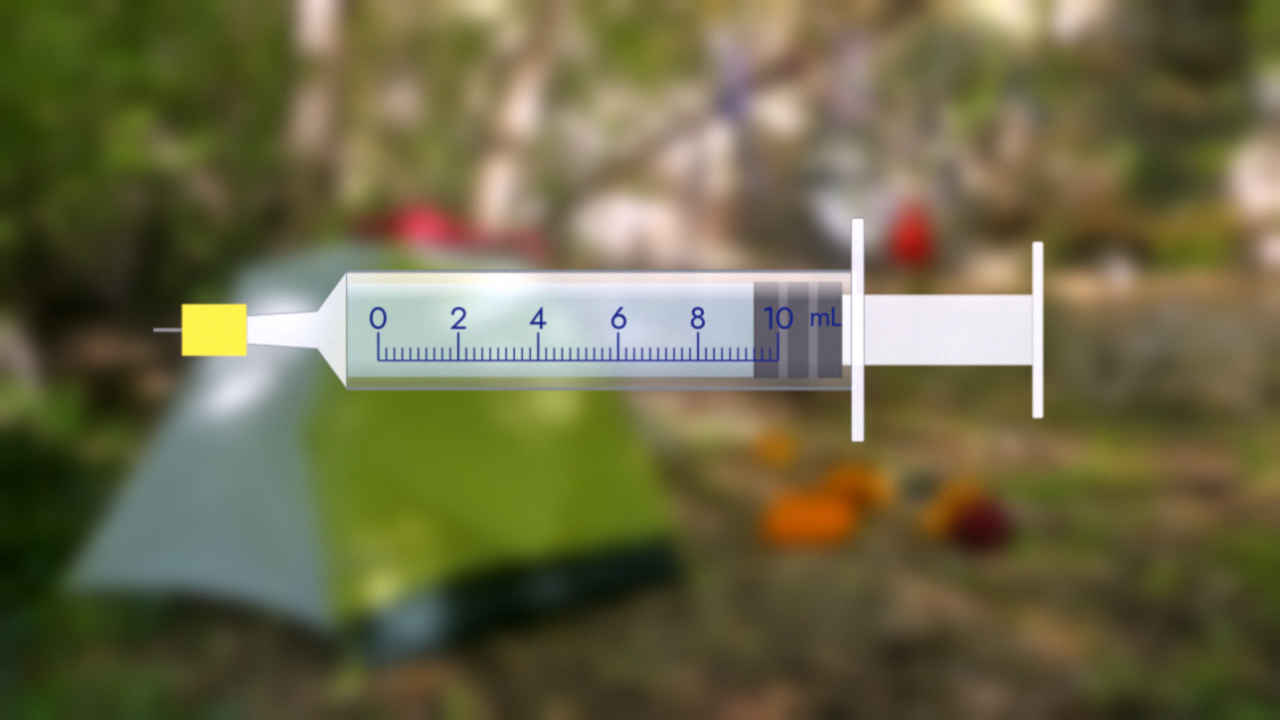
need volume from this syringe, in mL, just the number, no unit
9.4
